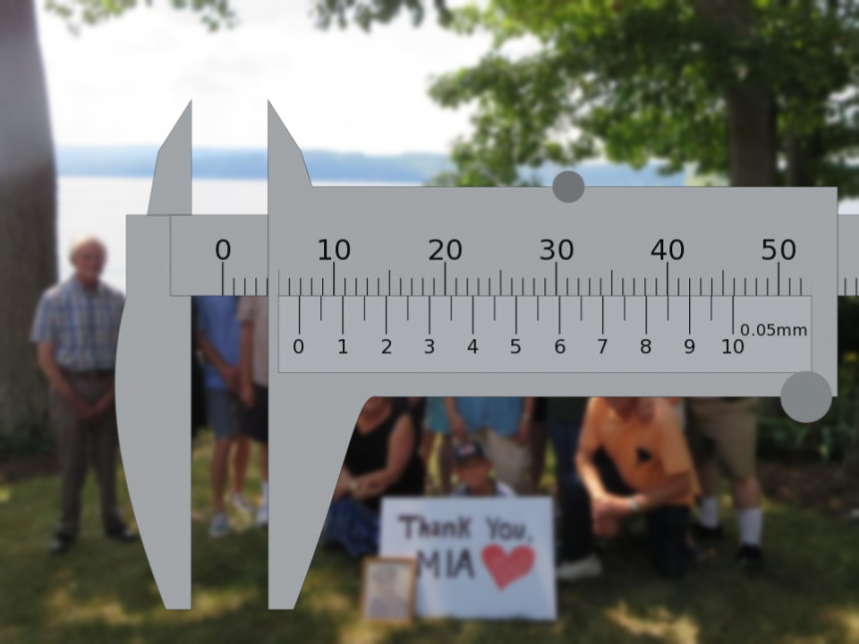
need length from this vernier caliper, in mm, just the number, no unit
6.9
